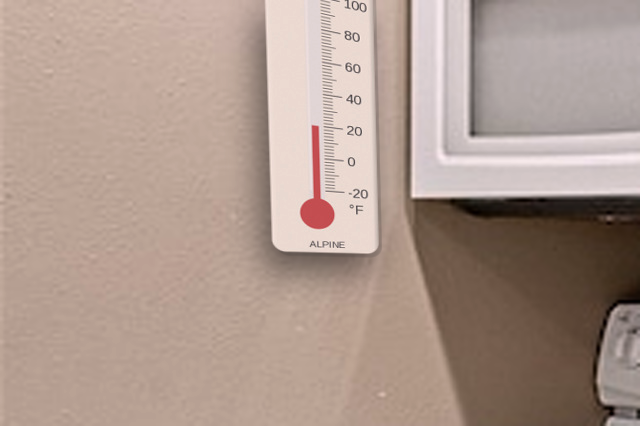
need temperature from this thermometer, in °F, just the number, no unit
20
